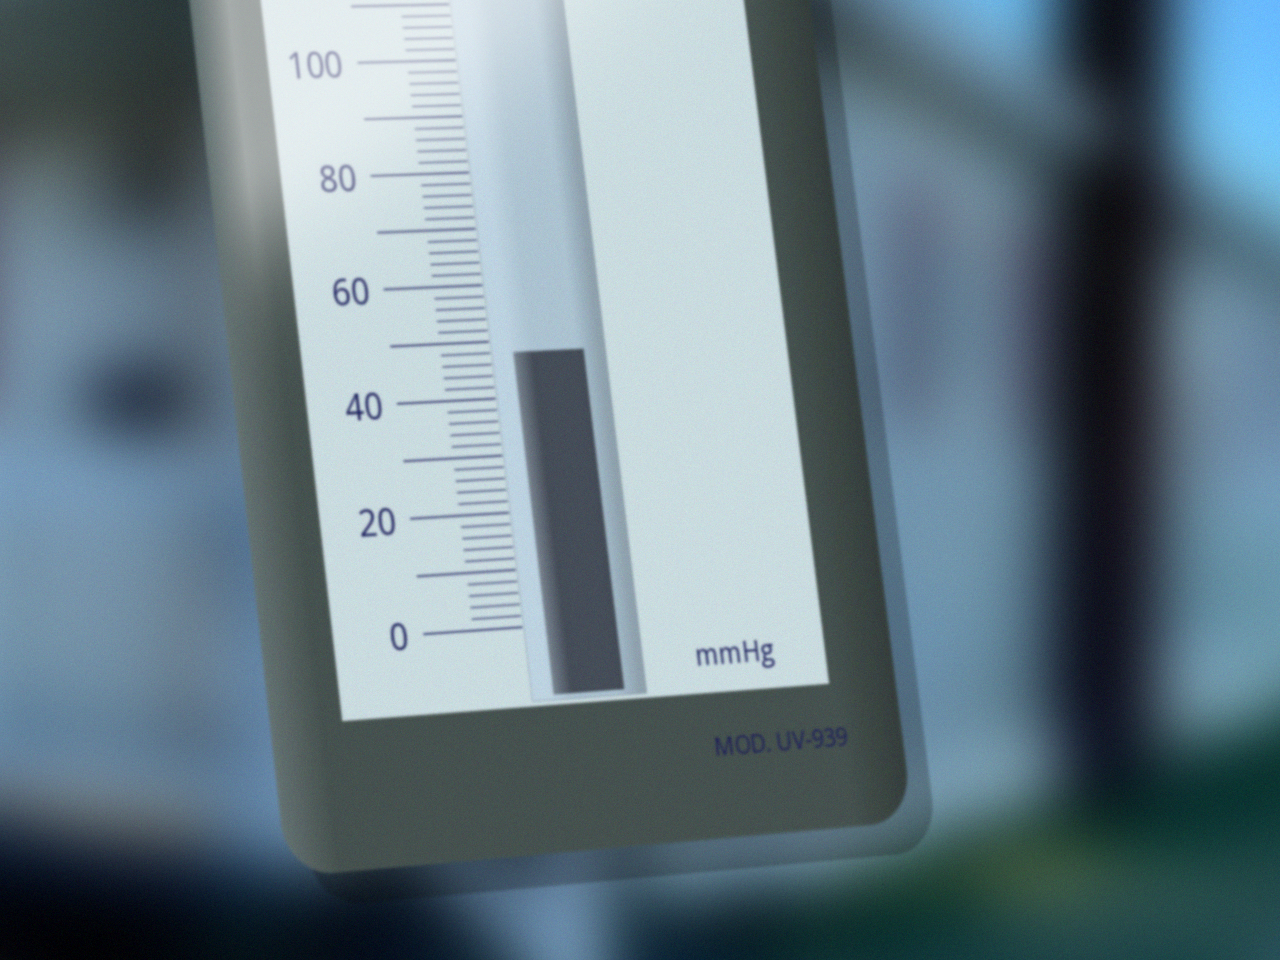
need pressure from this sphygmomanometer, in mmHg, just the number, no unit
48
